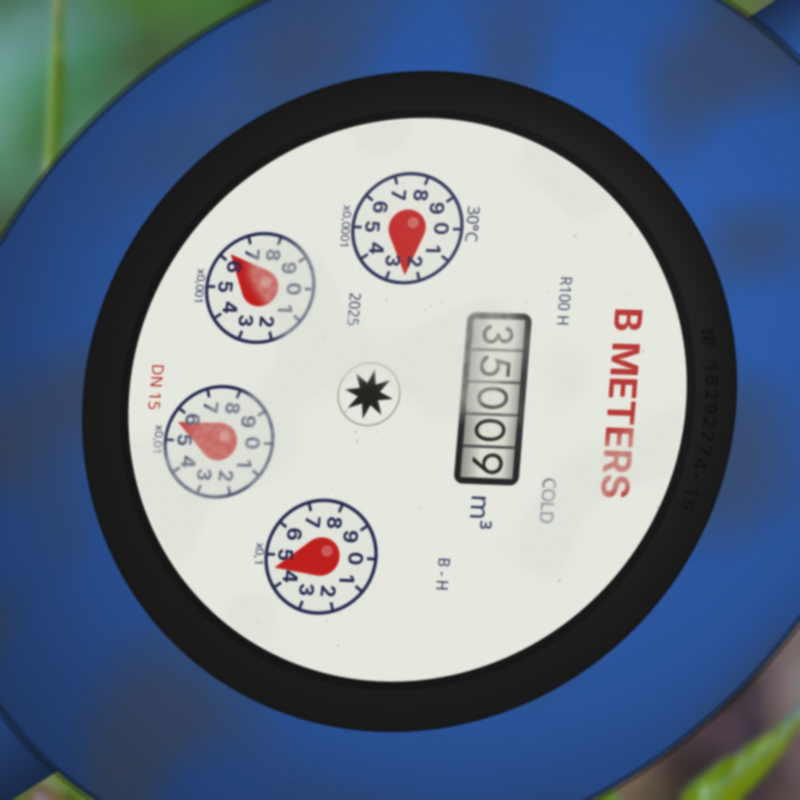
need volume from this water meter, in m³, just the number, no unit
35009.4562
